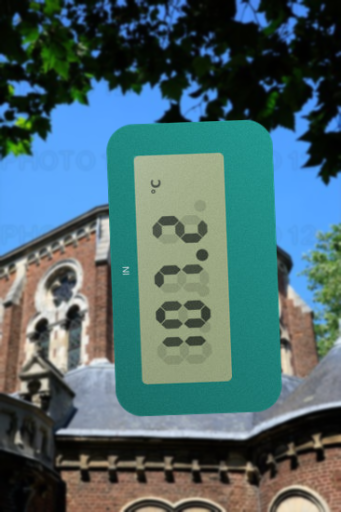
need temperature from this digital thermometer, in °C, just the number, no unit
107.2
